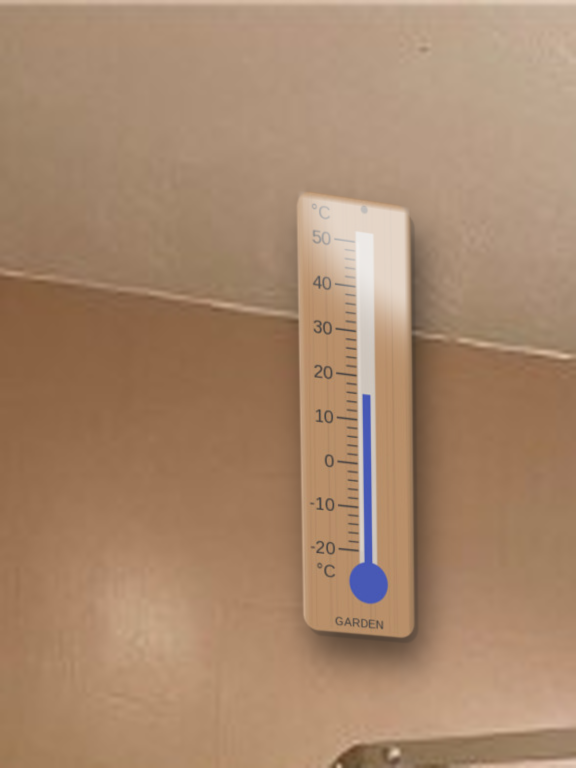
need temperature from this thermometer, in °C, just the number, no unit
16
